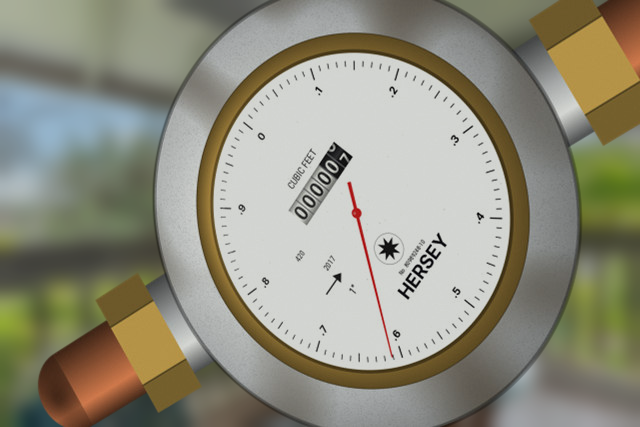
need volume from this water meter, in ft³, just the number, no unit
6.61
